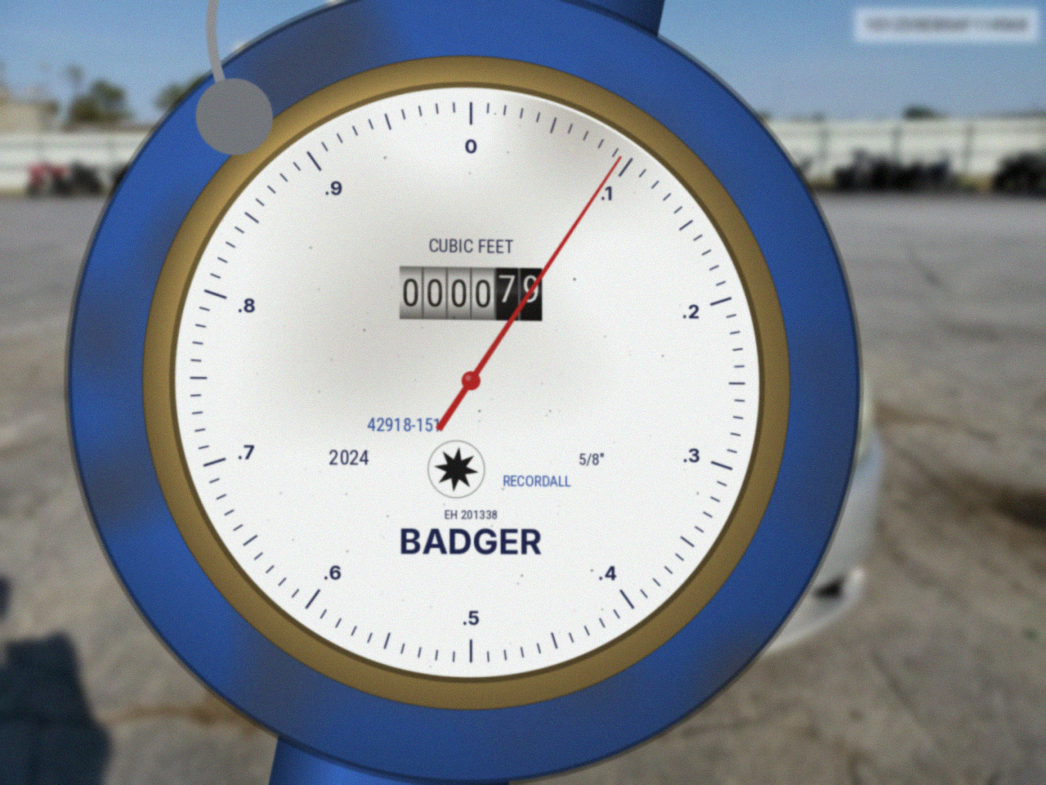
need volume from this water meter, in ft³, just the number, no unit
79.09
